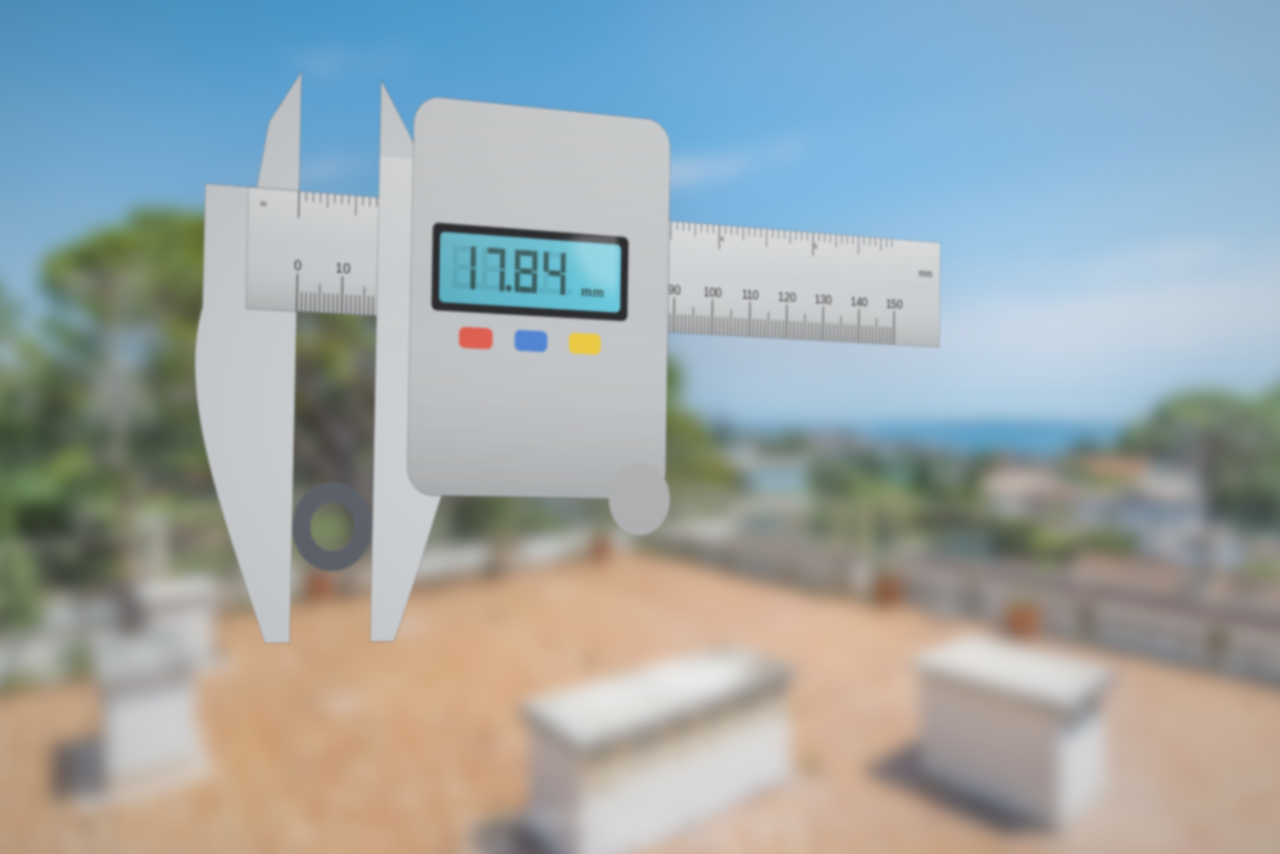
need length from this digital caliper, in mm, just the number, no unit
17.84
